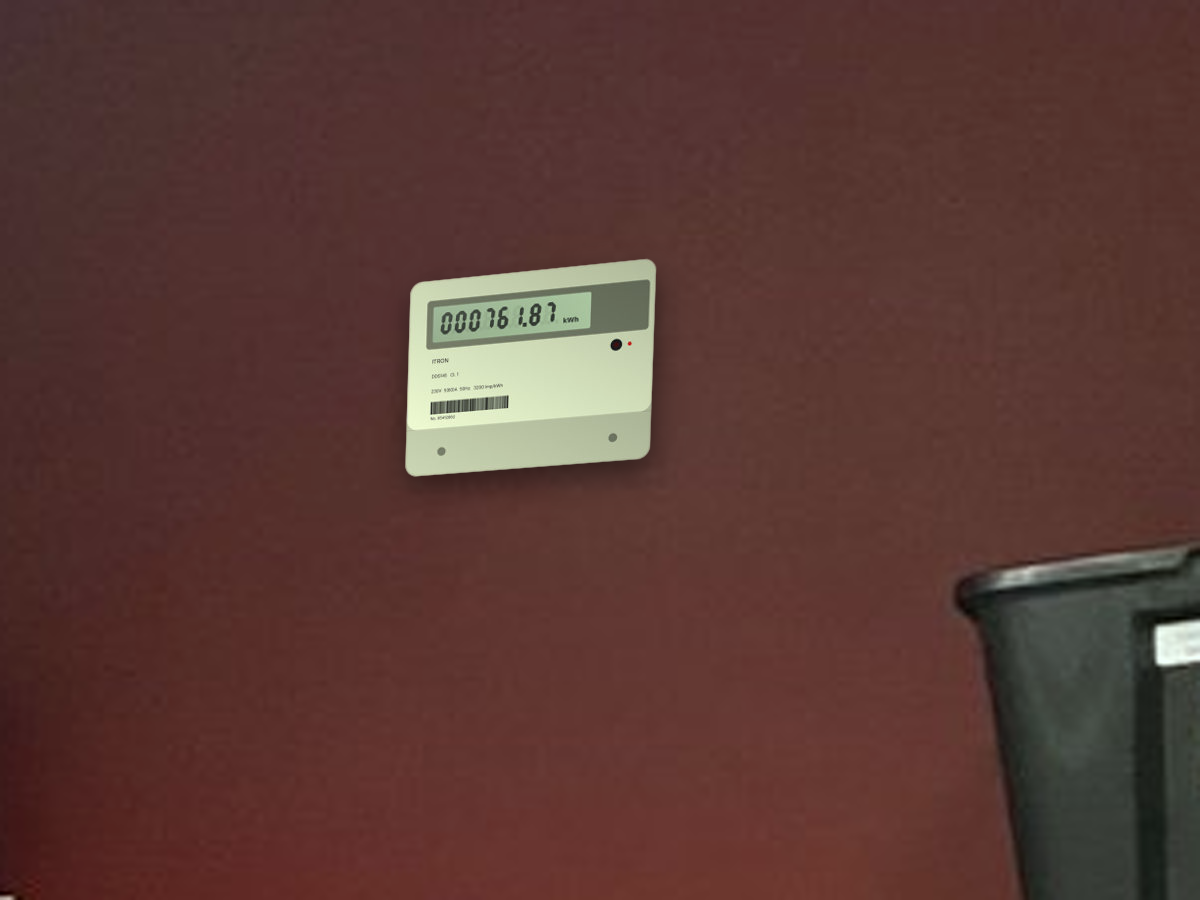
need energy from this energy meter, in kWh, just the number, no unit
761.87
